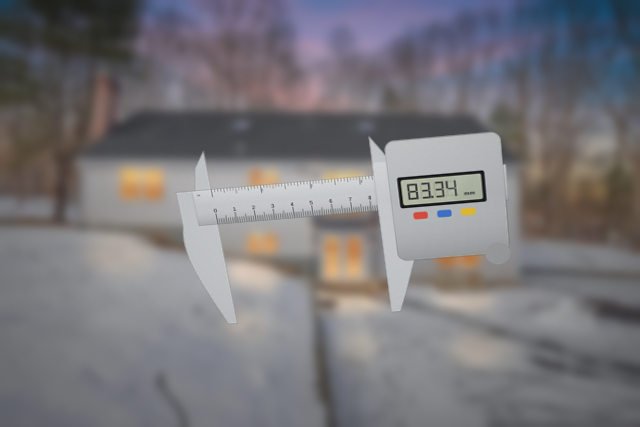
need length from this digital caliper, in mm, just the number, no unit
83.34
